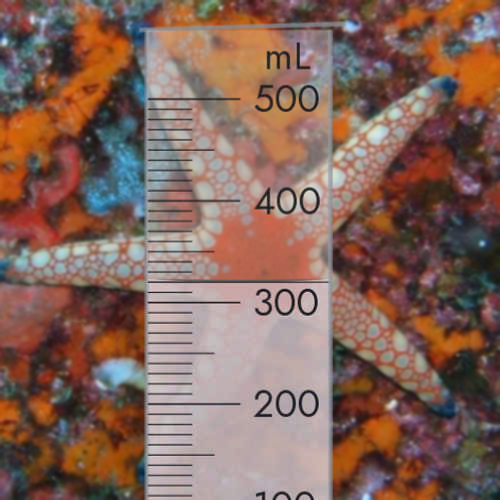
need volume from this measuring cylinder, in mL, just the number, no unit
320
